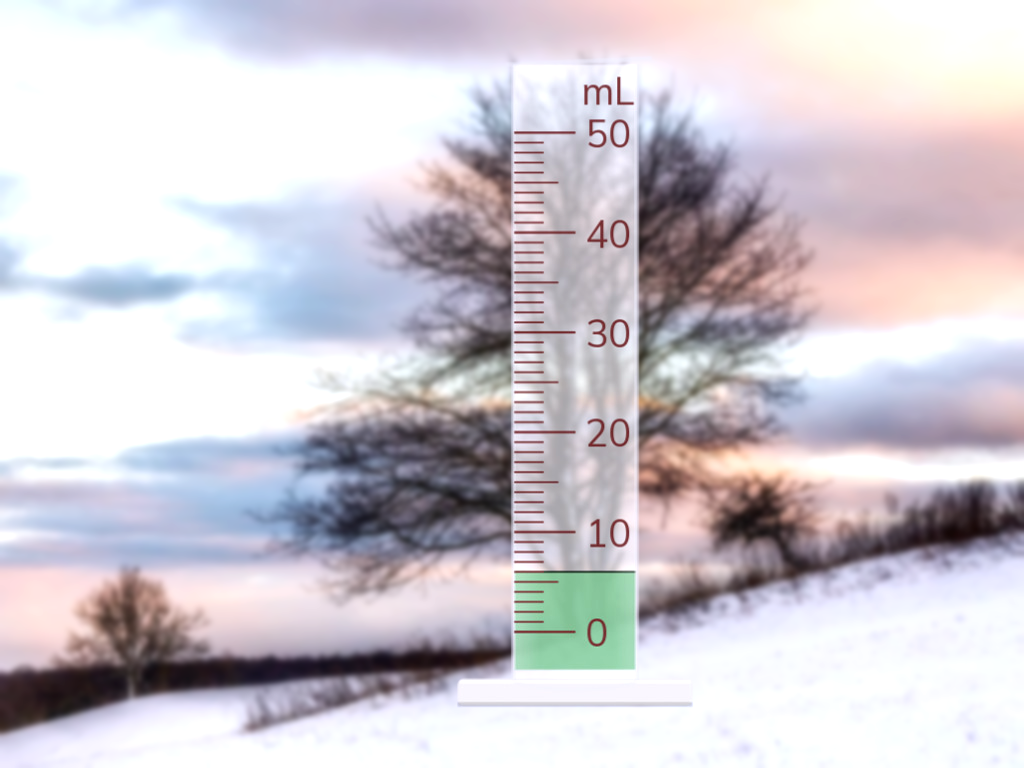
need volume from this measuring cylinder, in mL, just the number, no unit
6
